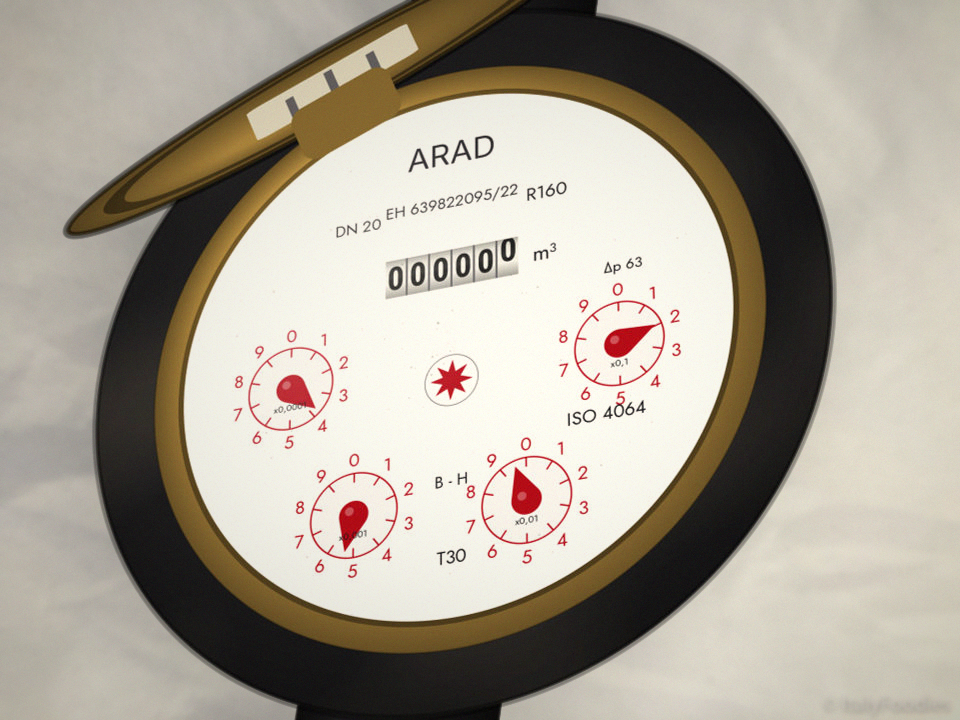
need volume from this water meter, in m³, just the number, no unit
0.1953
